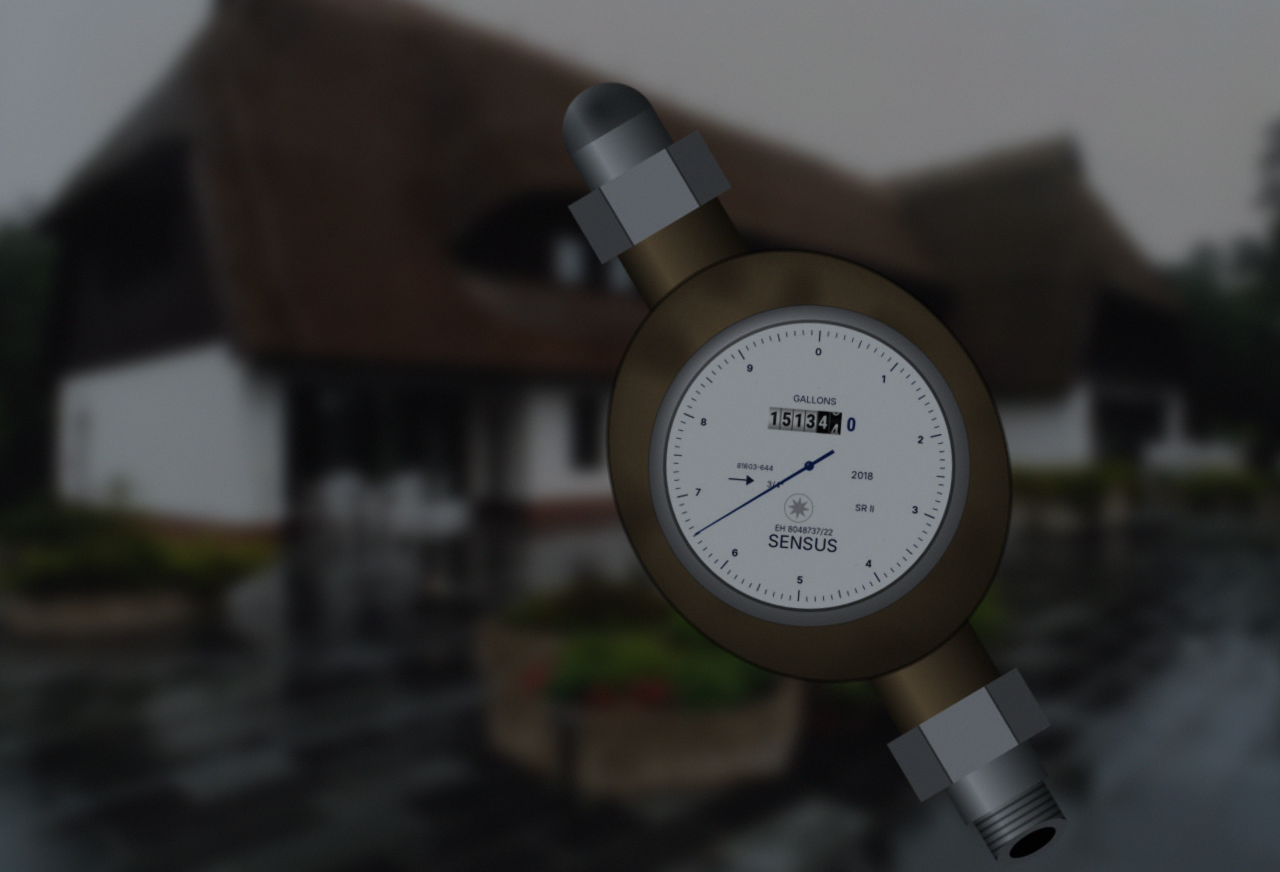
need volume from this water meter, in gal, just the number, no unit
1513436.5
